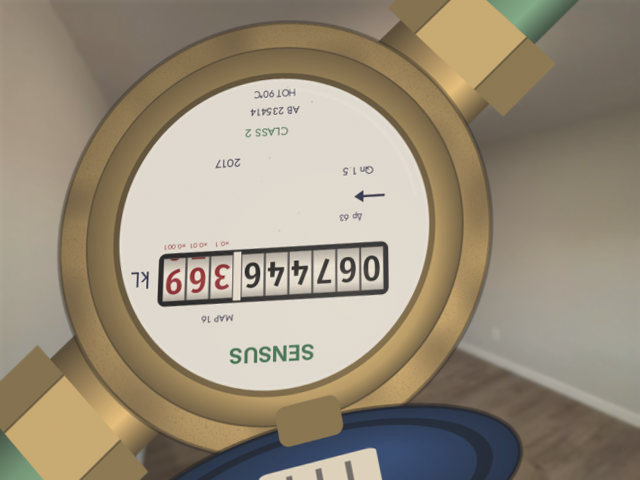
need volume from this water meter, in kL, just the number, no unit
67446.369
